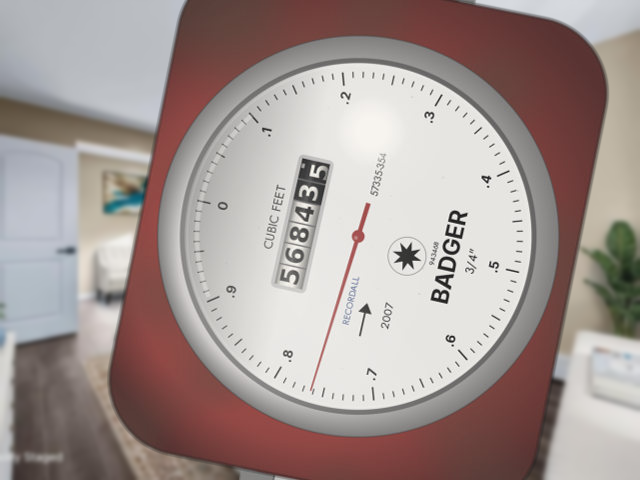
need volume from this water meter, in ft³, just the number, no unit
568434.76
